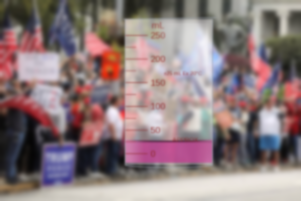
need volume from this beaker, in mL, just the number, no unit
25
